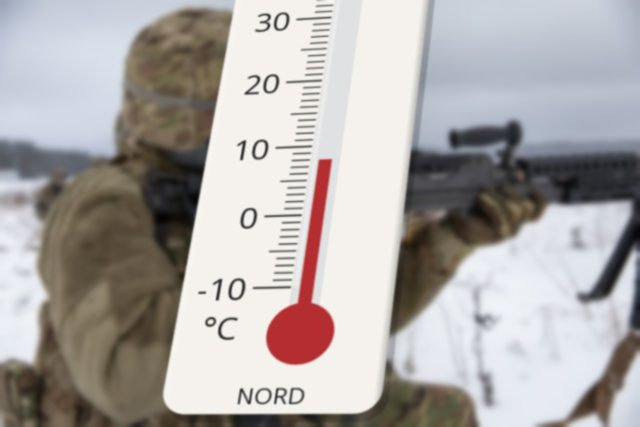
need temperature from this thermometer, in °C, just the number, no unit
8
